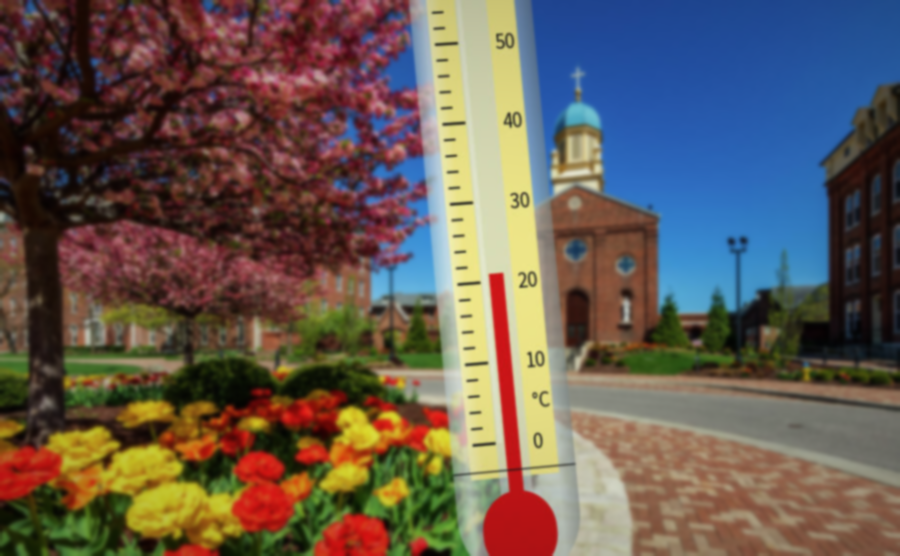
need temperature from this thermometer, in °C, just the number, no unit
21
